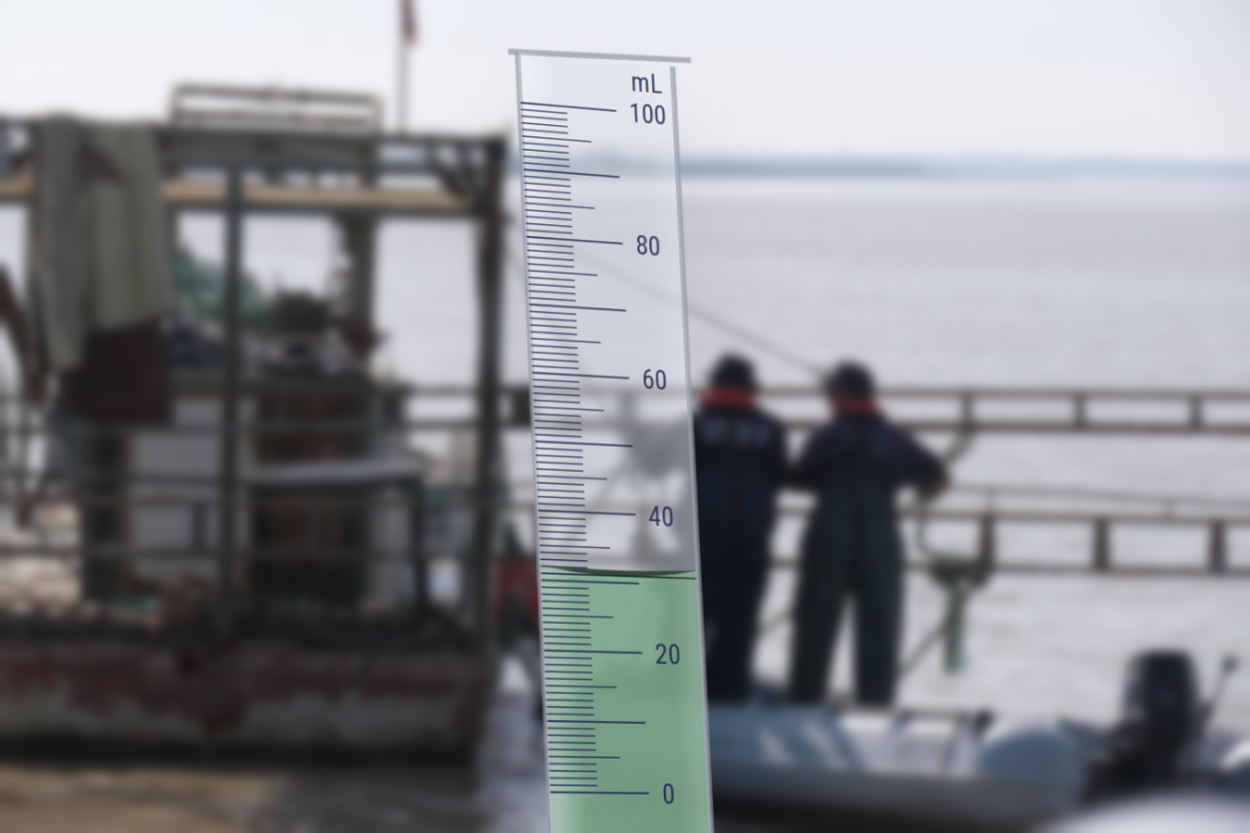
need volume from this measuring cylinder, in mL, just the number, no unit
31
